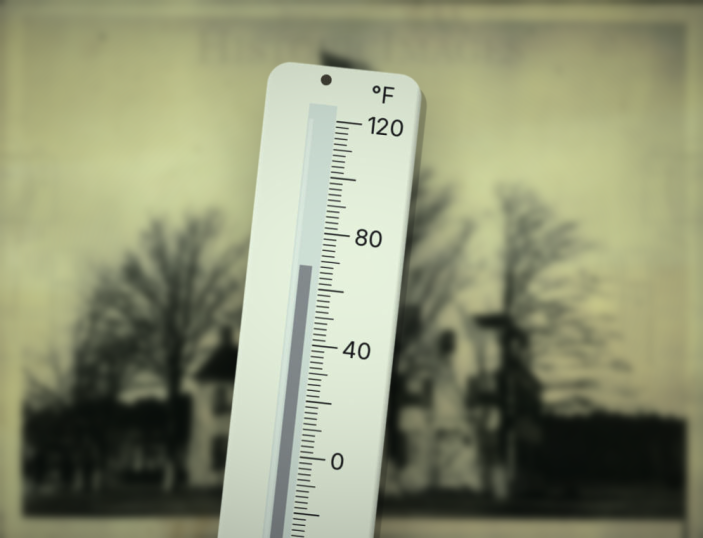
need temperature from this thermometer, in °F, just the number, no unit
68
